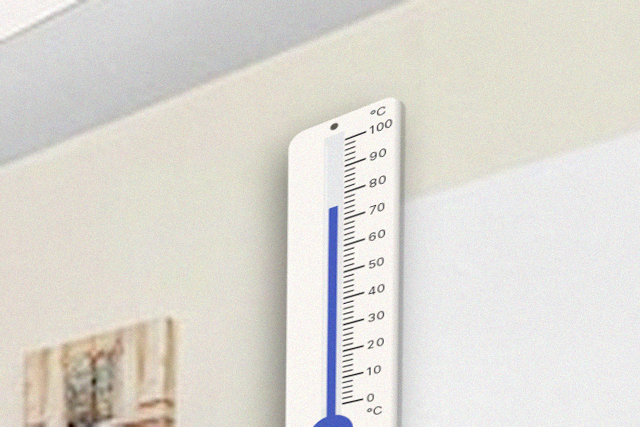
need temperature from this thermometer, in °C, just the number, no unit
76
